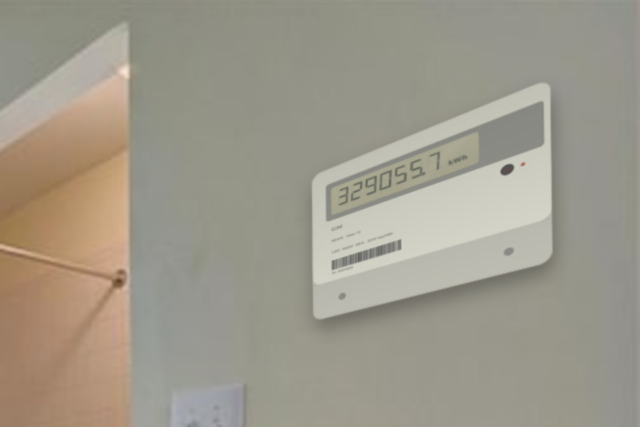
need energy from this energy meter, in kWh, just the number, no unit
329055.7
